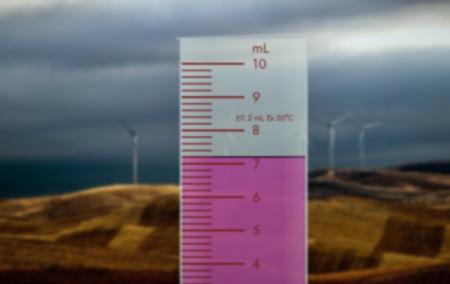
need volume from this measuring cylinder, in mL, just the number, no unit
7.2
